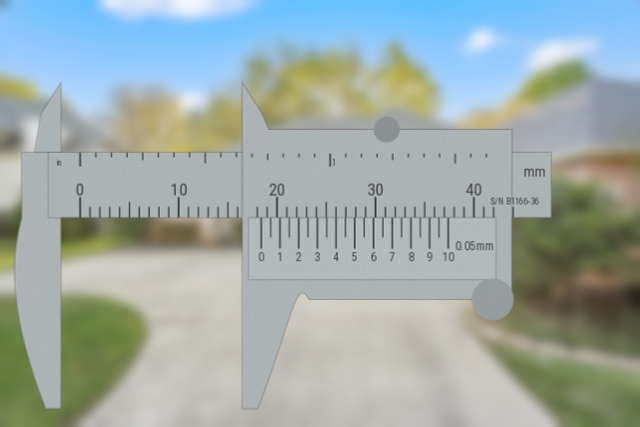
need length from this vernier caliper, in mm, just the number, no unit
18.4
